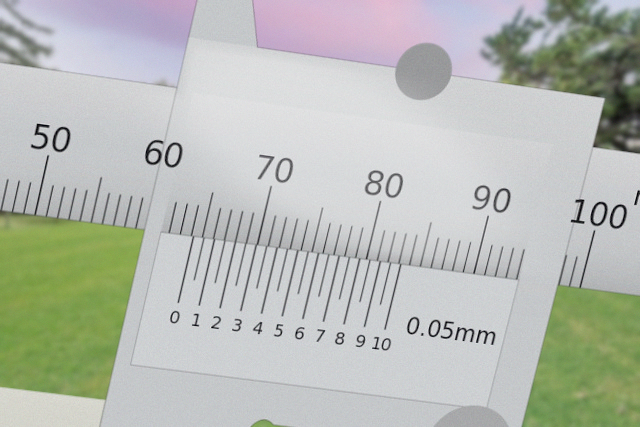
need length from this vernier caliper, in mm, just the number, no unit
64.2
